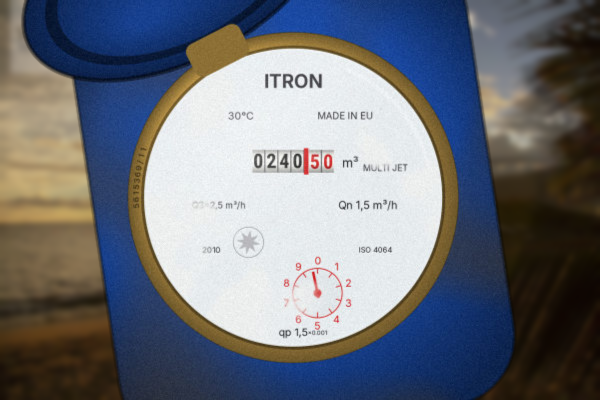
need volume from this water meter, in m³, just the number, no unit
240.499
